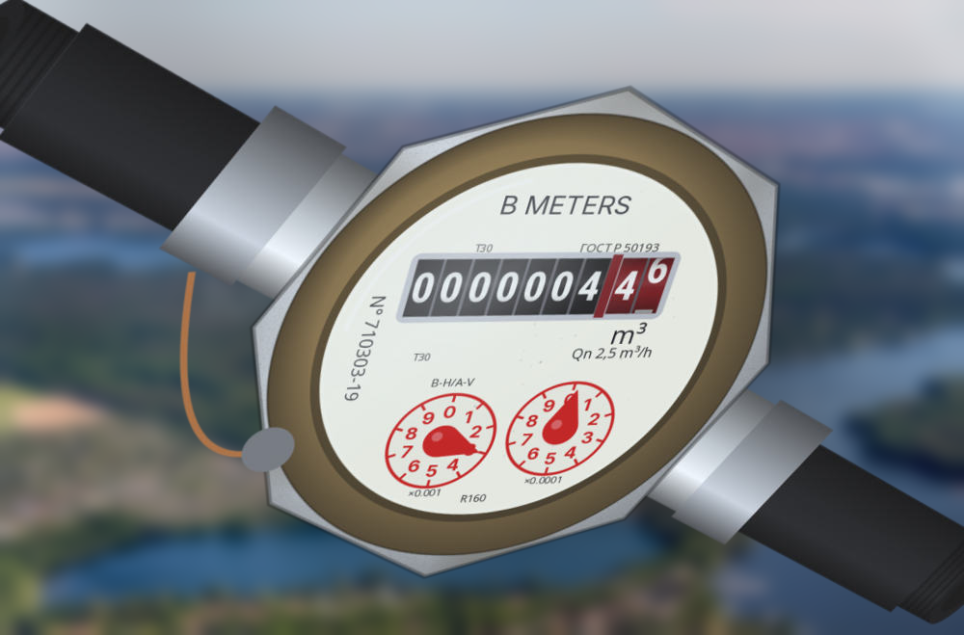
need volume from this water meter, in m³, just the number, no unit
4.4630
